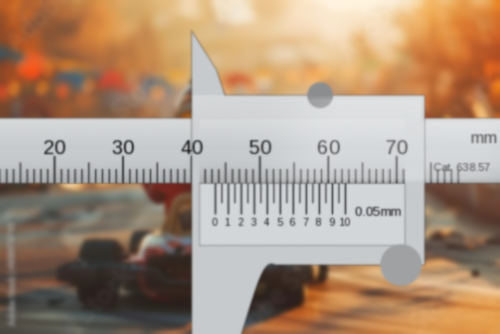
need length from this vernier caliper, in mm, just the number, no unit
43.5
